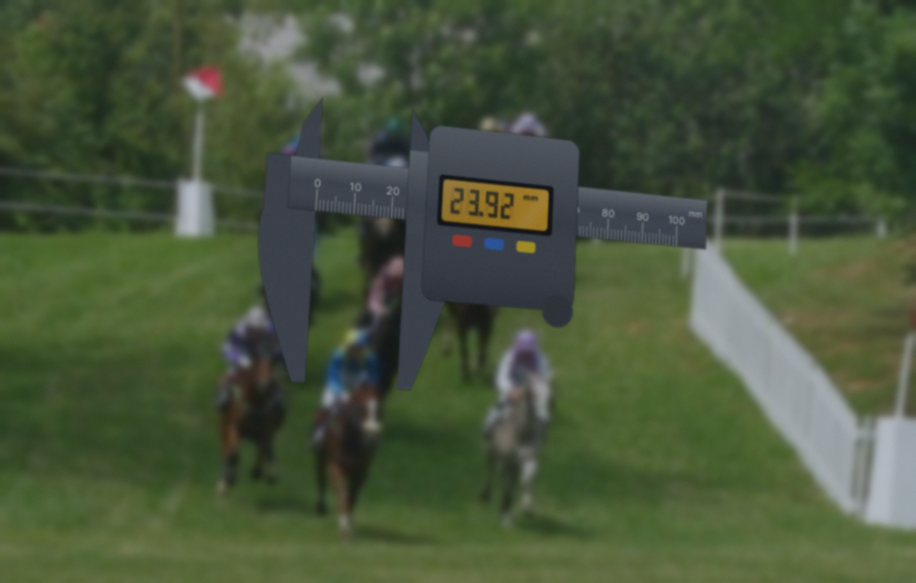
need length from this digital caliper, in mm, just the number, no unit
23.92
